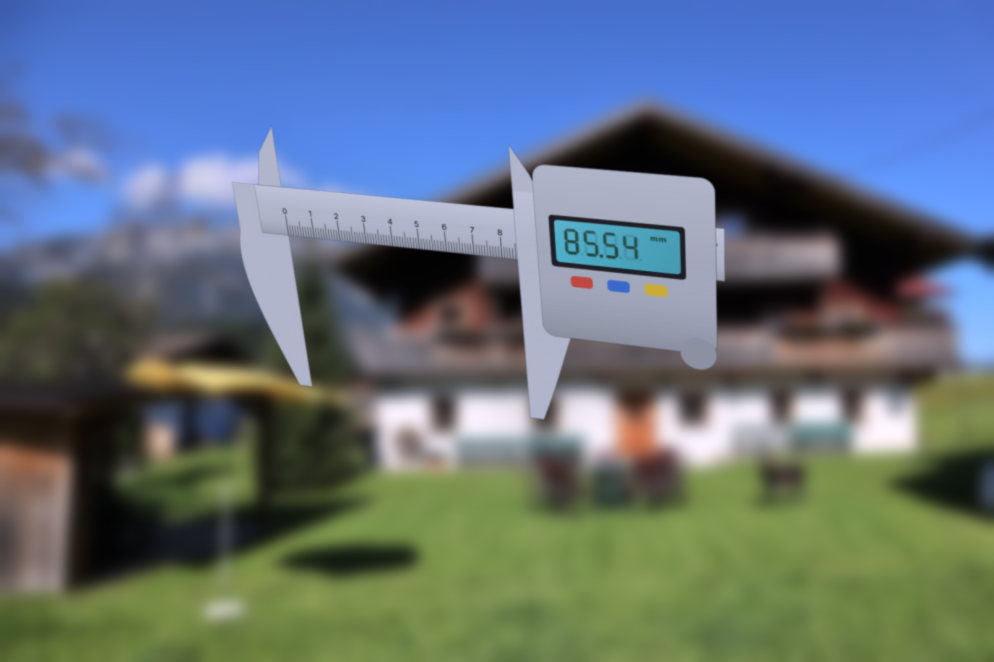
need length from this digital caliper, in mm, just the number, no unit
85.54
